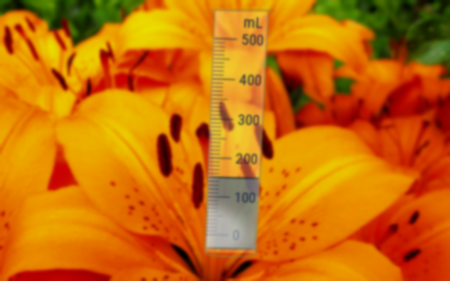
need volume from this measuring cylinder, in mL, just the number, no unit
150
